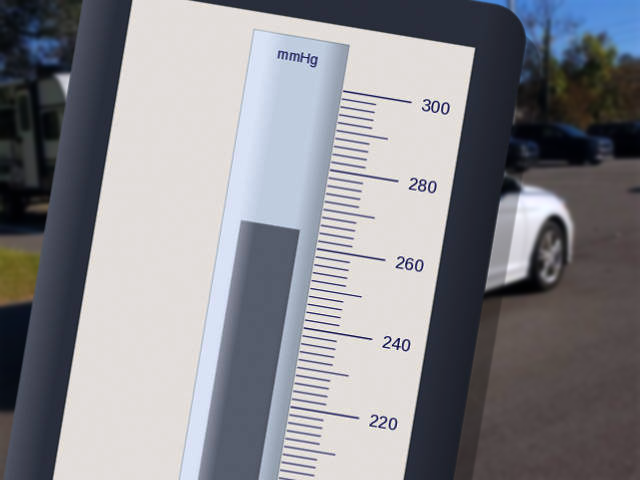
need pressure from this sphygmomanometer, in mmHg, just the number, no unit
264
